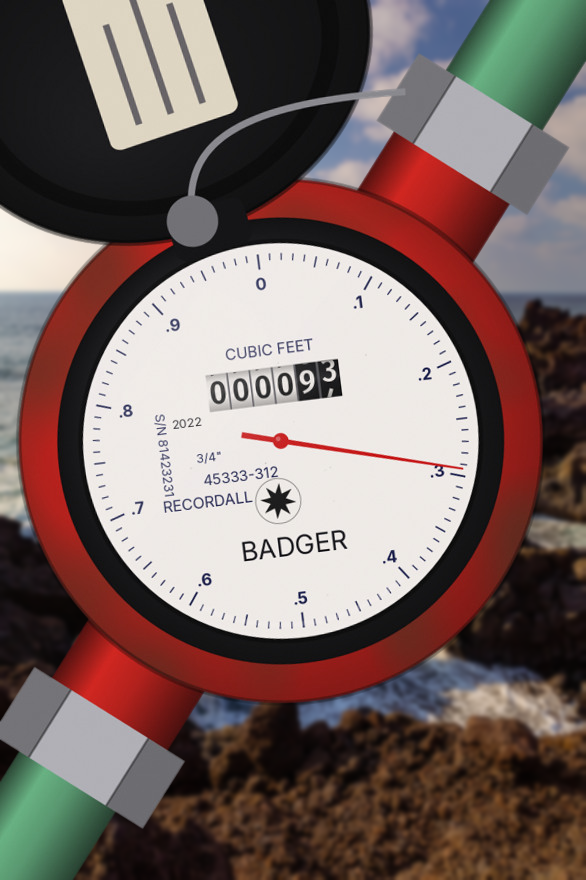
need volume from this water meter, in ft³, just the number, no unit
93.29
